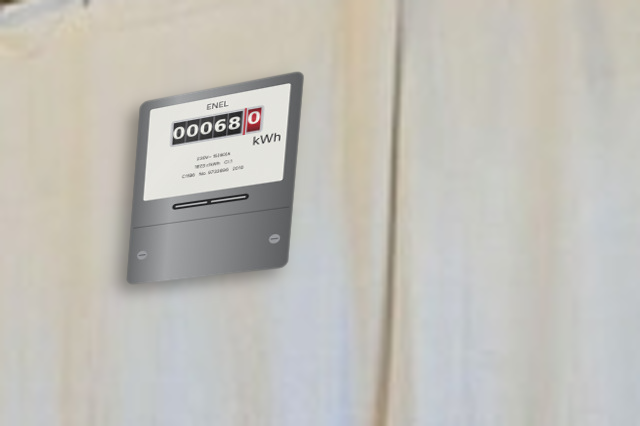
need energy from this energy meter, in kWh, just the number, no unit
68.0
